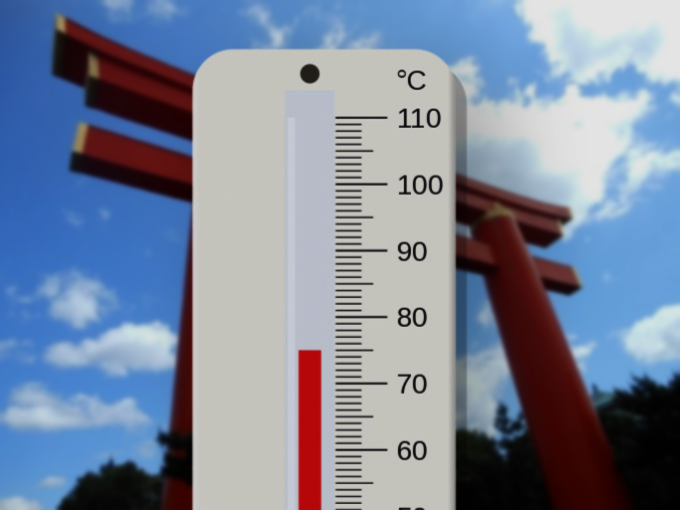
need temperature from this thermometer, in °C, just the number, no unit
75
